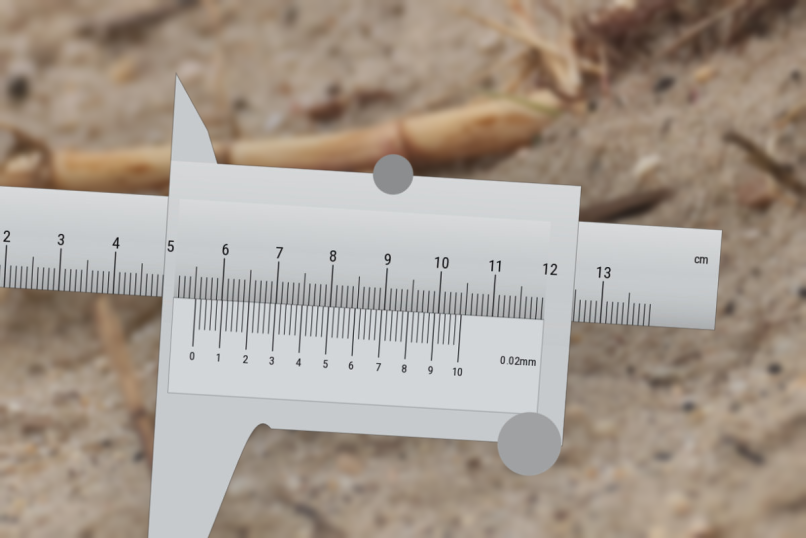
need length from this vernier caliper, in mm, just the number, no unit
55.2
